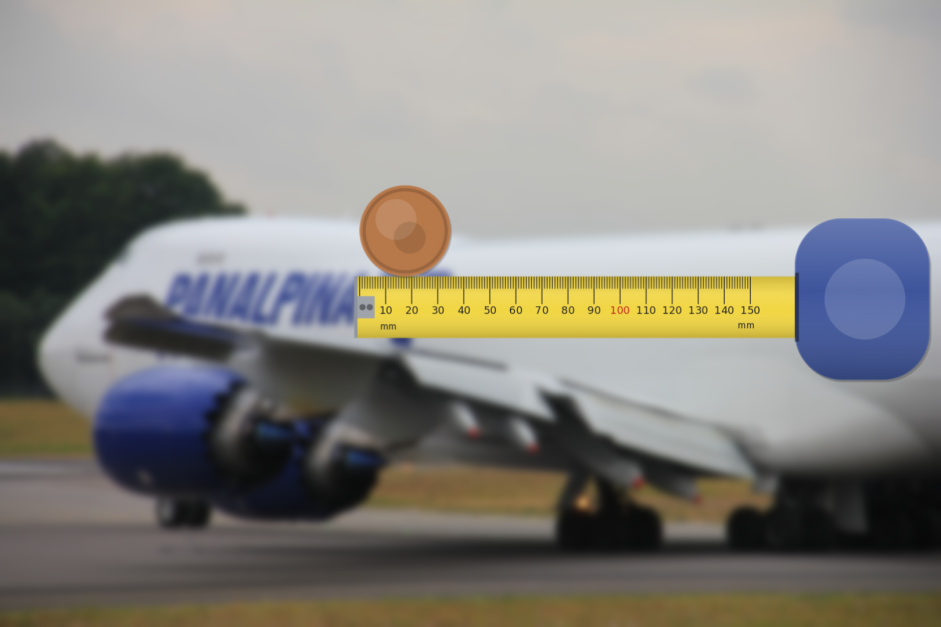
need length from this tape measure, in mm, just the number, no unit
35
